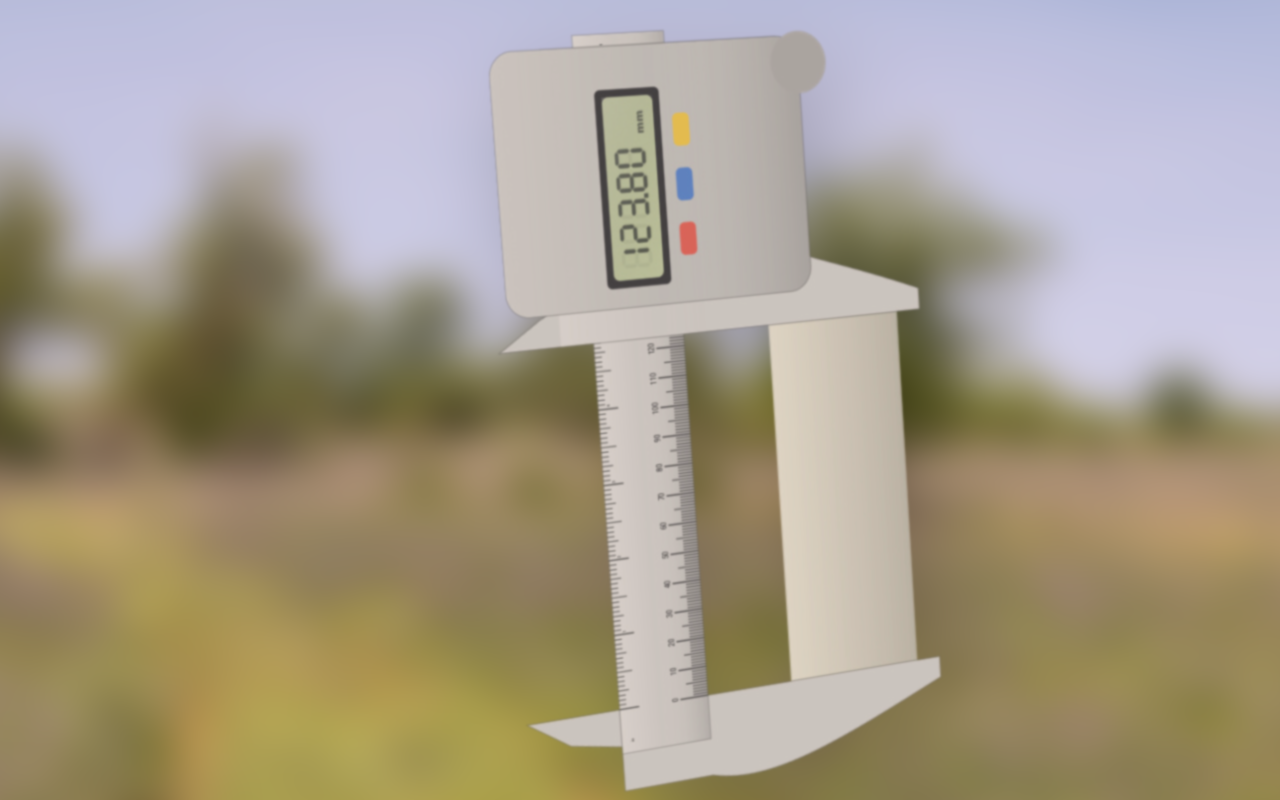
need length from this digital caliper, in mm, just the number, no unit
123.80
